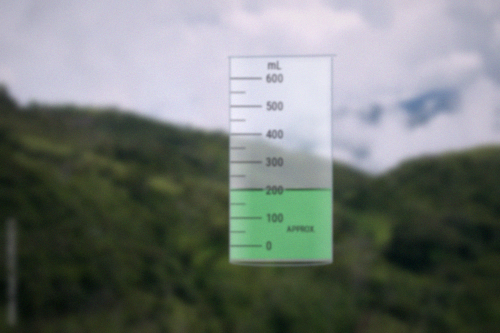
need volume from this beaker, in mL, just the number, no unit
200
